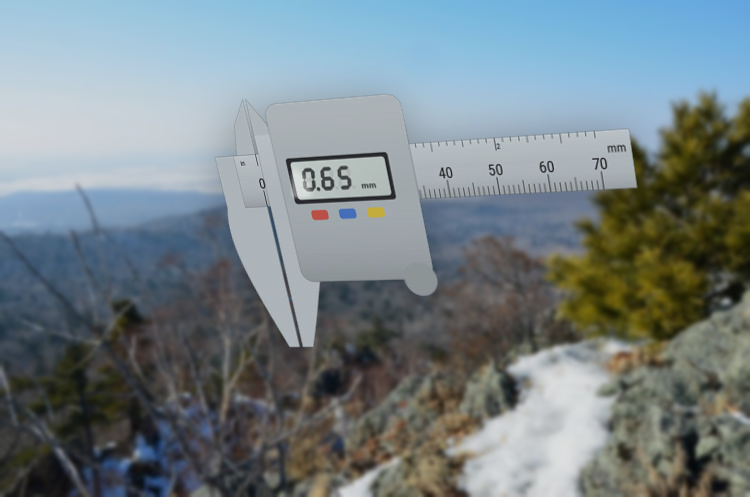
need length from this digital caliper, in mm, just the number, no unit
0.65
